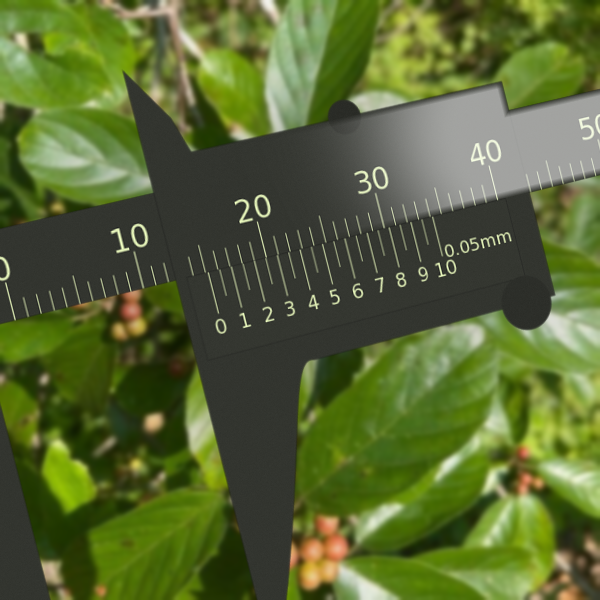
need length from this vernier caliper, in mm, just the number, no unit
15.2
